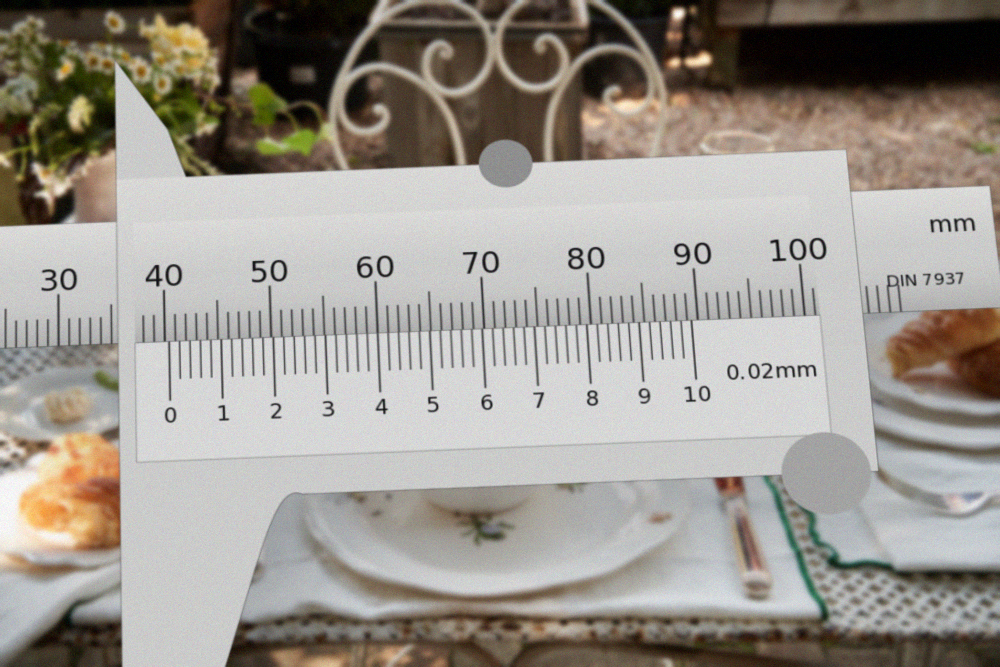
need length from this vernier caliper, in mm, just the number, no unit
40.4
